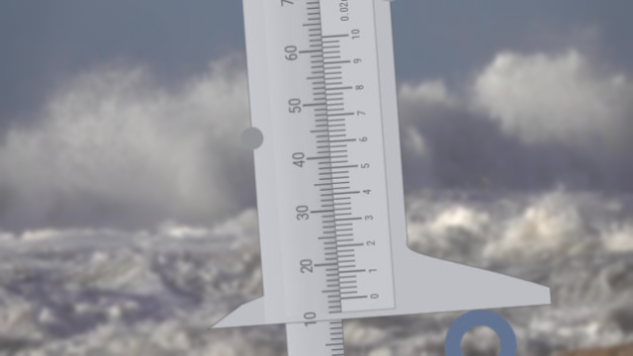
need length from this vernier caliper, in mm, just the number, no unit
13.5
